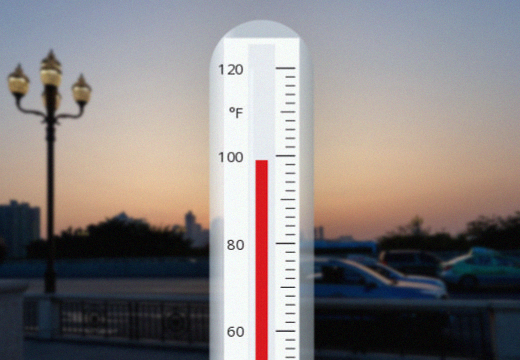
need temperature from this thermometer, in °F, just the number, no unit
99
